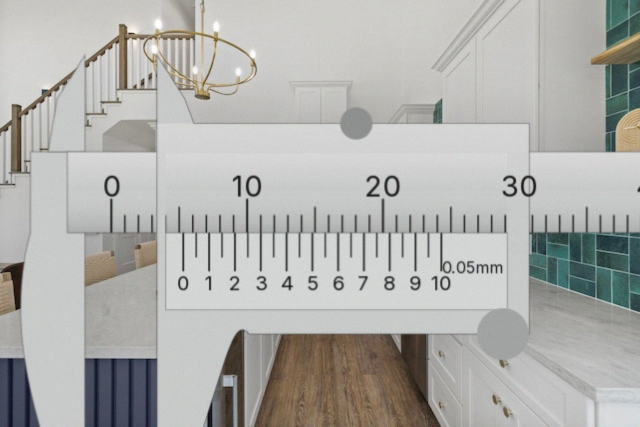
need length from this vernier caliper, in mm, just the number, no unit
5.3
